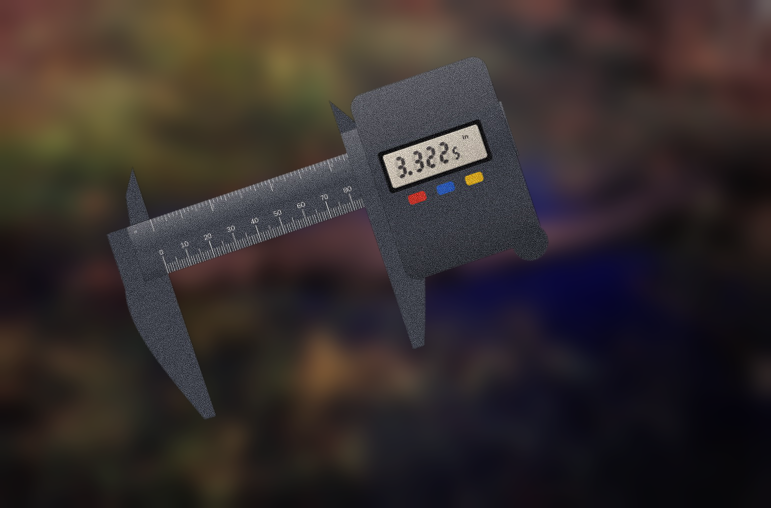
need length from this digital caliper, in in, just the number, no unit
3.3225
